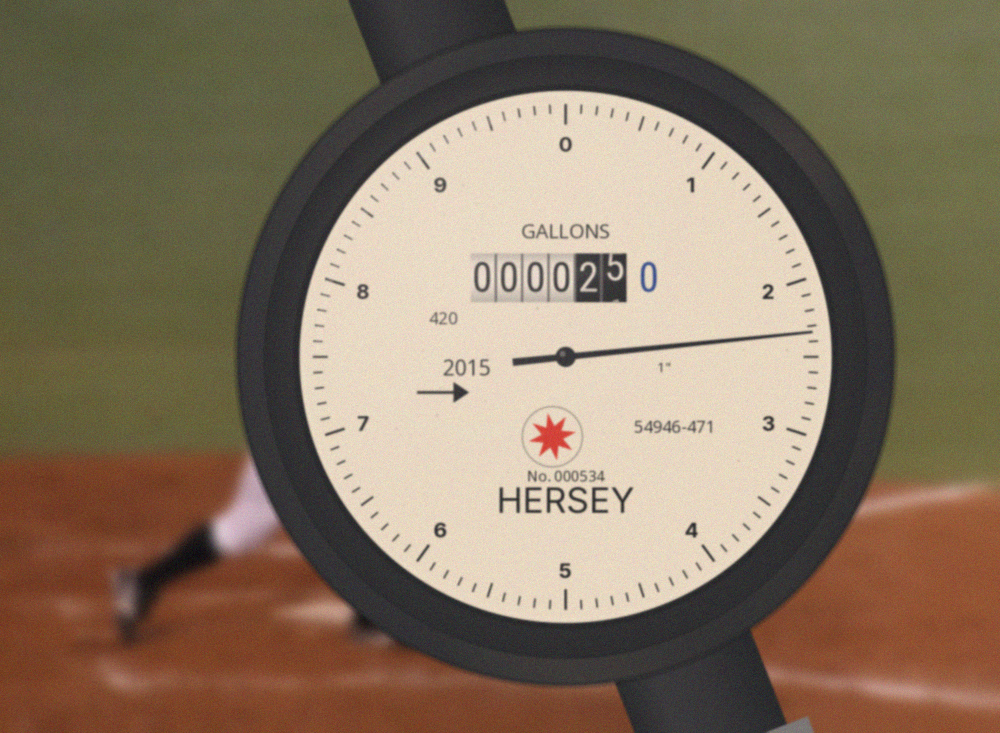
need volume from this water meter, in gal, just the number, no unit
252.3
